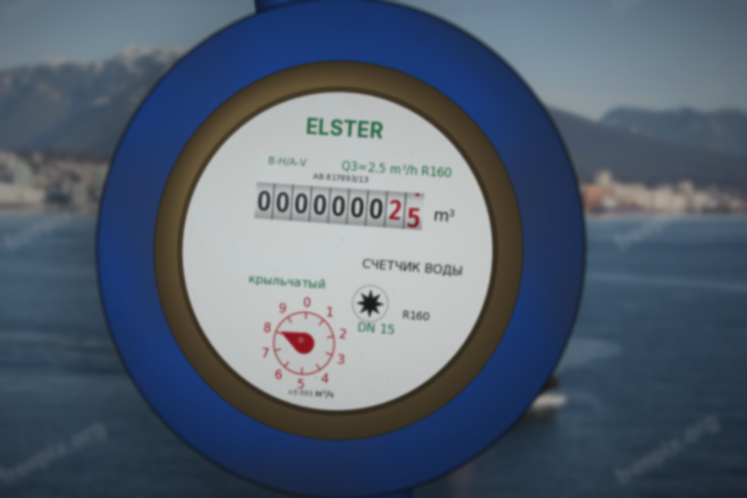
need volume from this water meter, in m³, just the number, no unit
0.248
